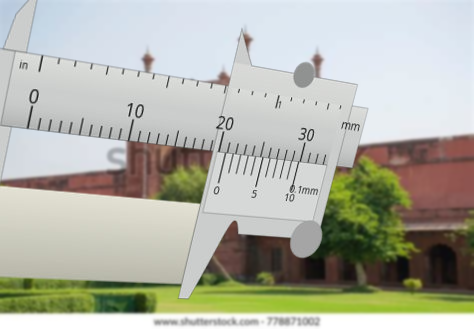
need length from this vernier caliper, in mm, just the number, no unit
20.8
